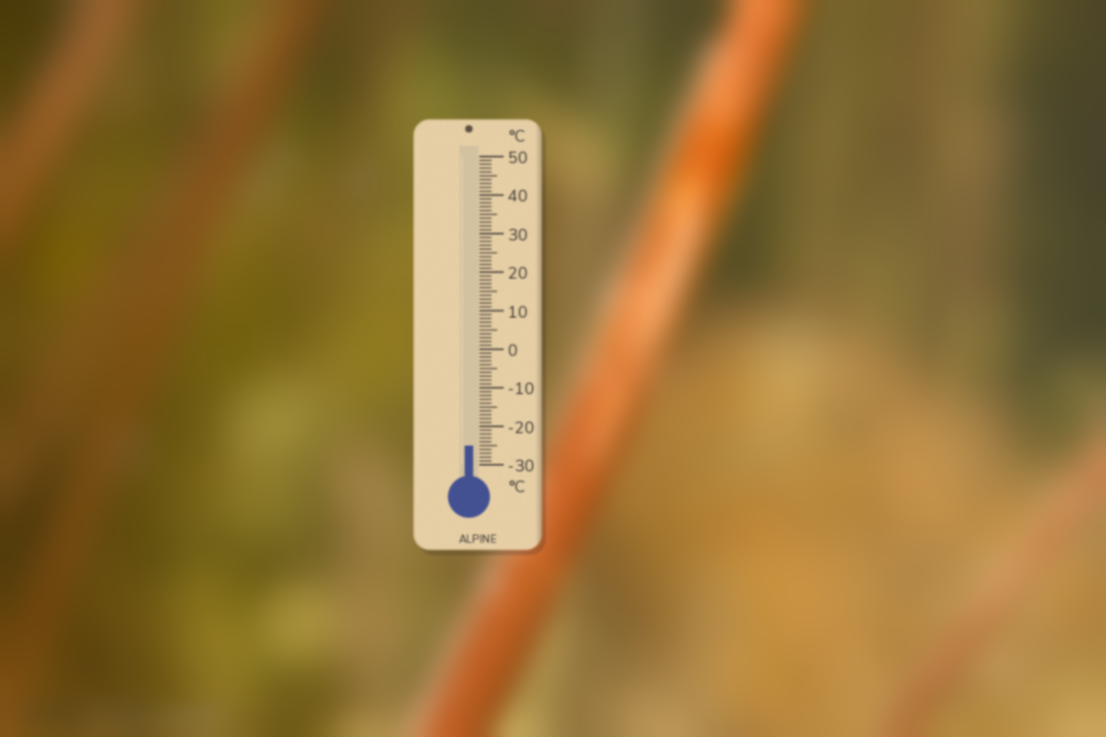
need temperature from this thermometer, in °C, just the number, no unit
-25
